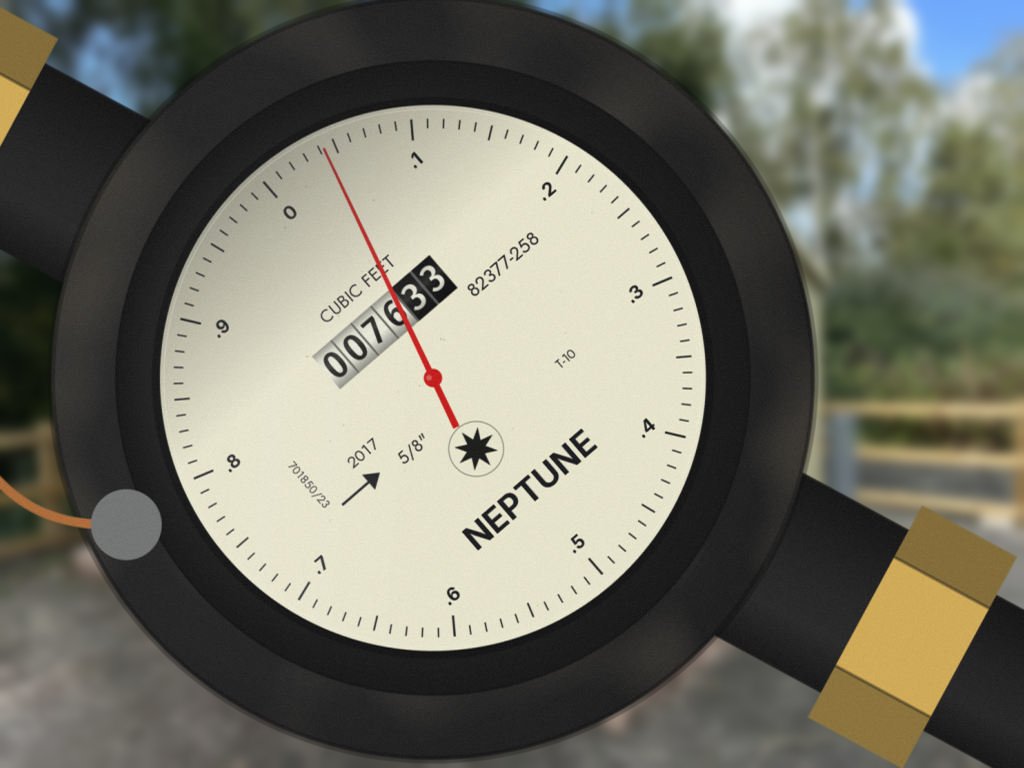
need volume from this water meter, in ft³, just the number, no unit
7633.04
